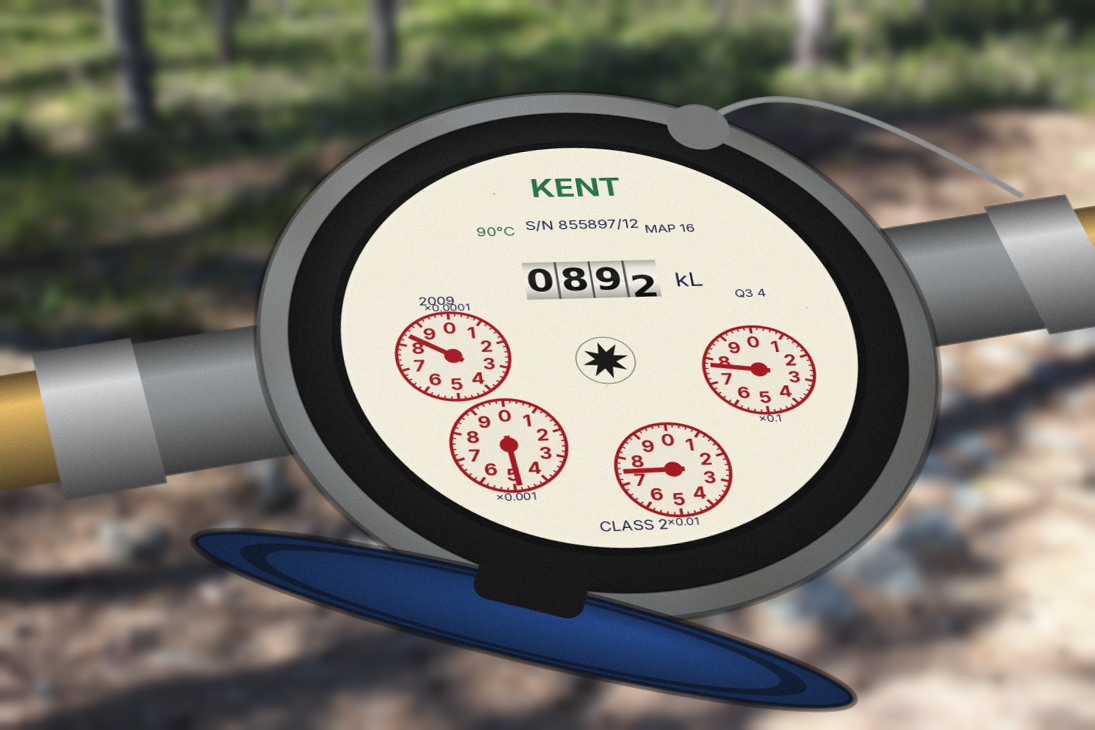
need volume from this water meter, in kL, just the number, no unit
891.7748
